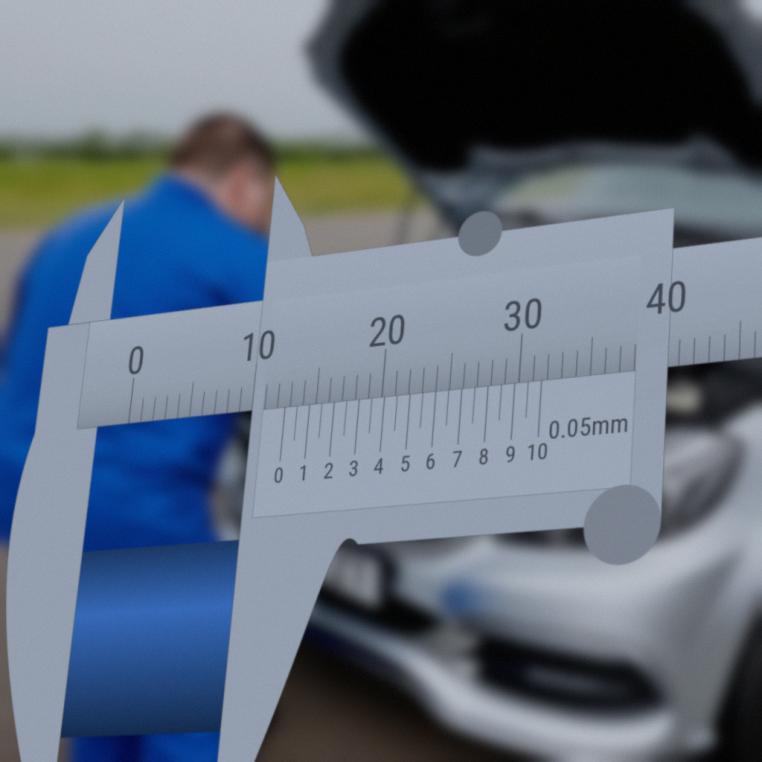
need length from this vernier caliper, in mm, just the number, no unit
12.6
